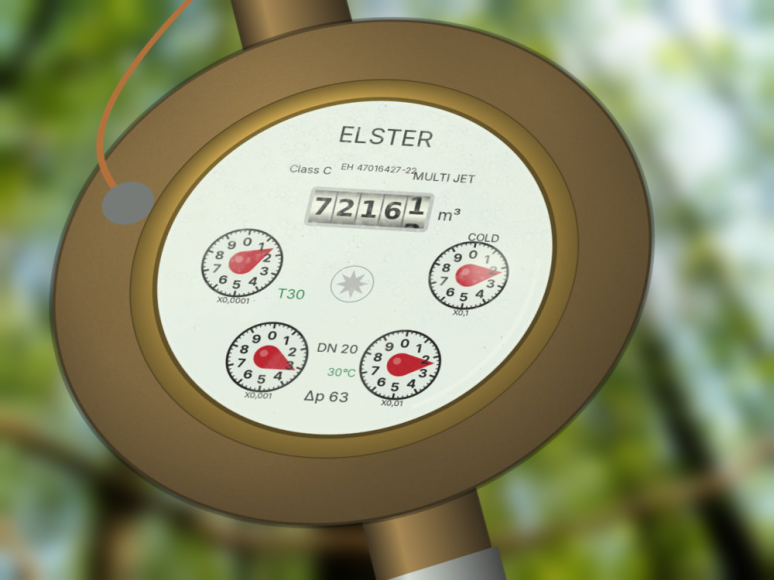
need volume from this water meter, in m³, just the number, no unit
72161.2231
